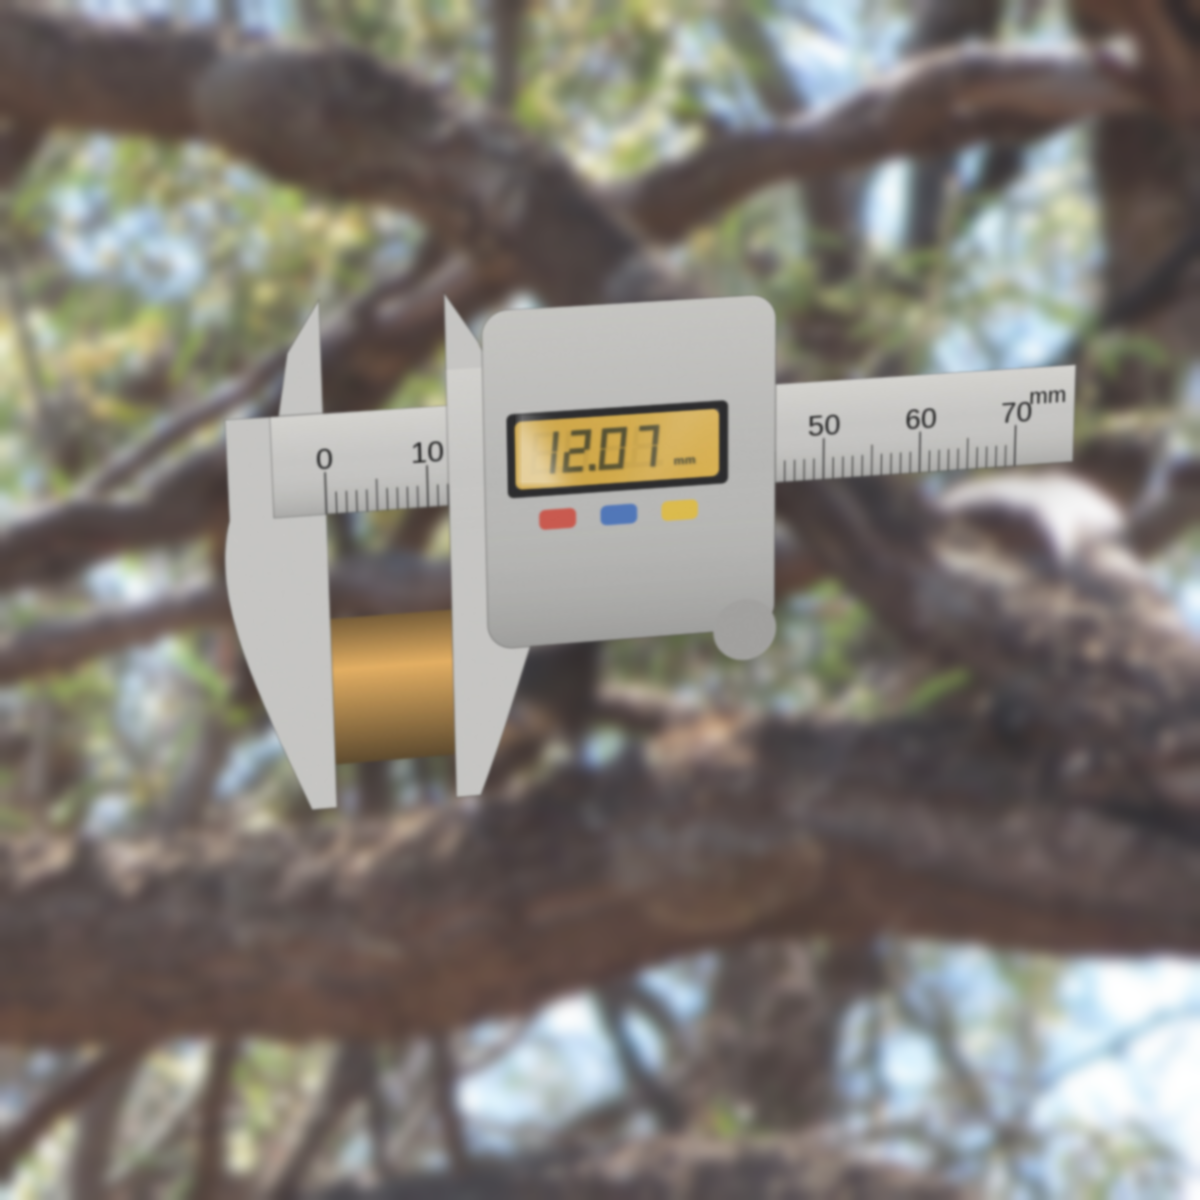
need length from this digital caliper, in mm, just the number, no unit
12.07
